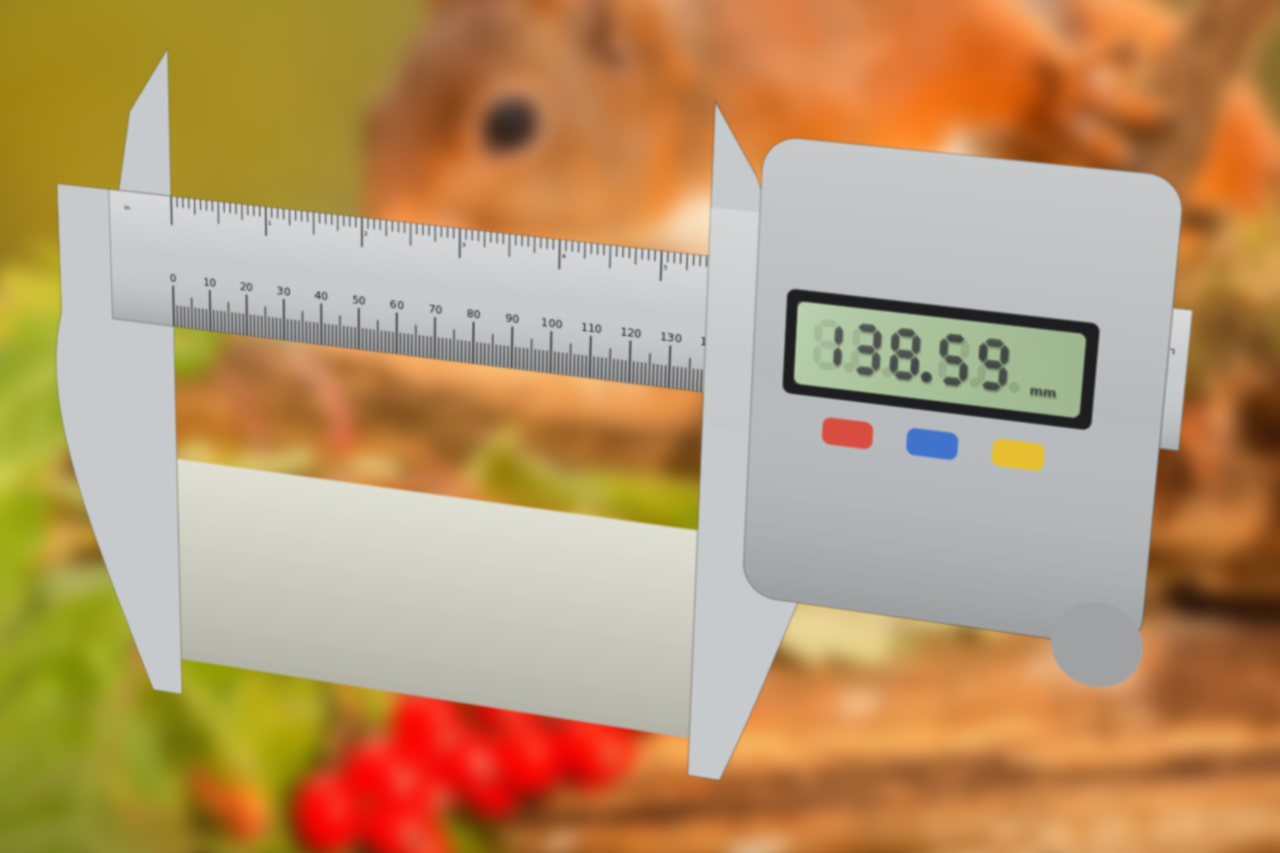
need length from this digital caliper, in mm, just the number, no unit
138.59
